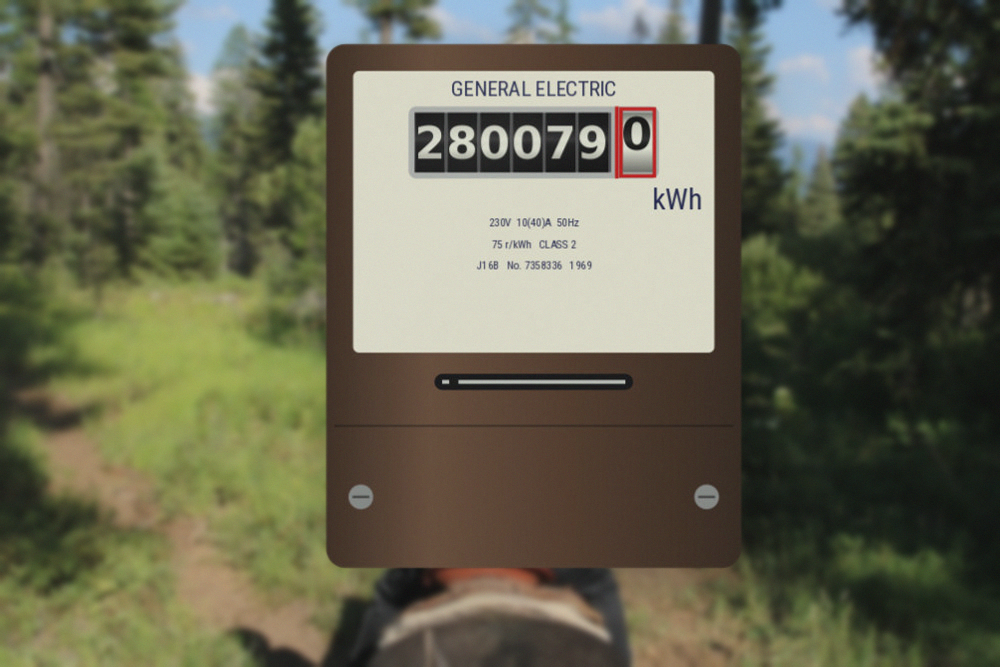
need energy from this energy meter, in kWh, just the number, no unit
280079.0
